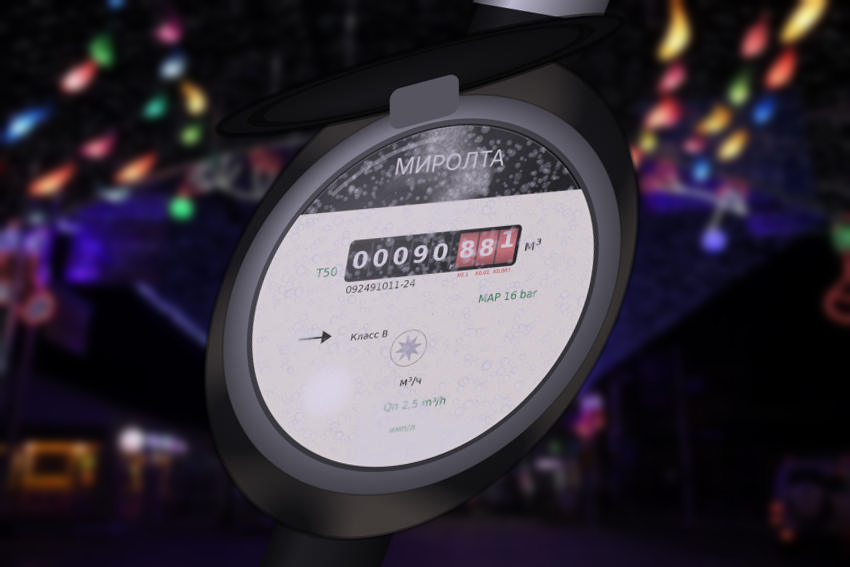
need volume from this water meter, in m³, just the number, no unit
90.881
